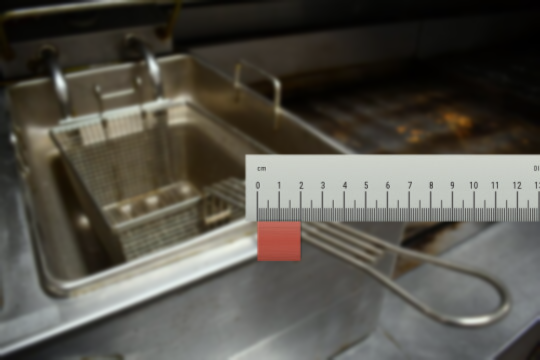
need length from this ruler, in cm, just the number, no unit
2
